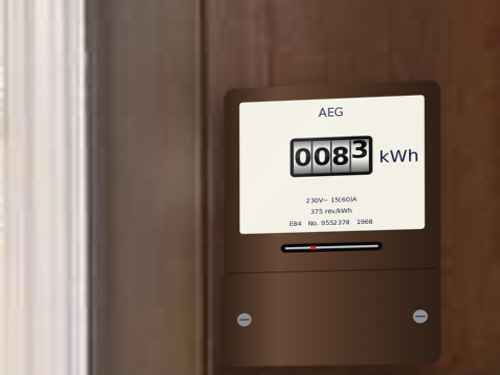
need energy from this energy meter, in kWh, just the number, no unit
83
